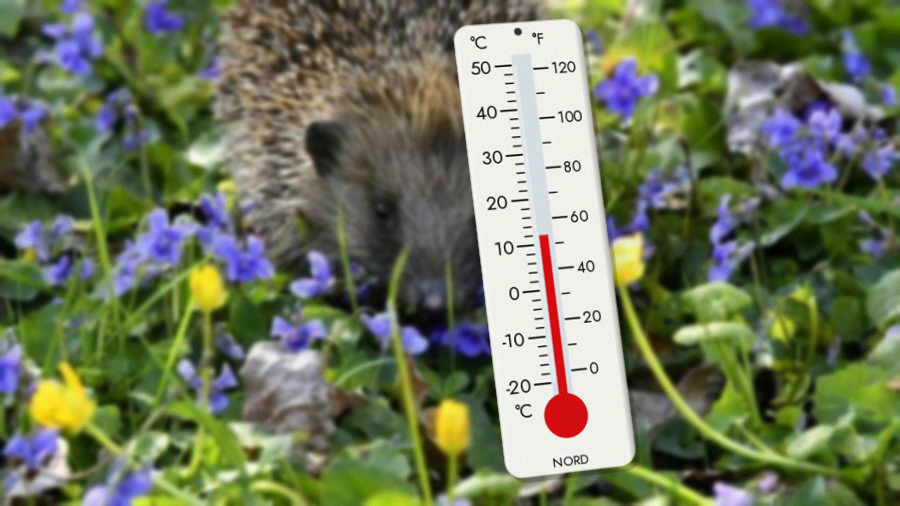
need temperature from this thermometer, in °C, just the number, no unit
12
